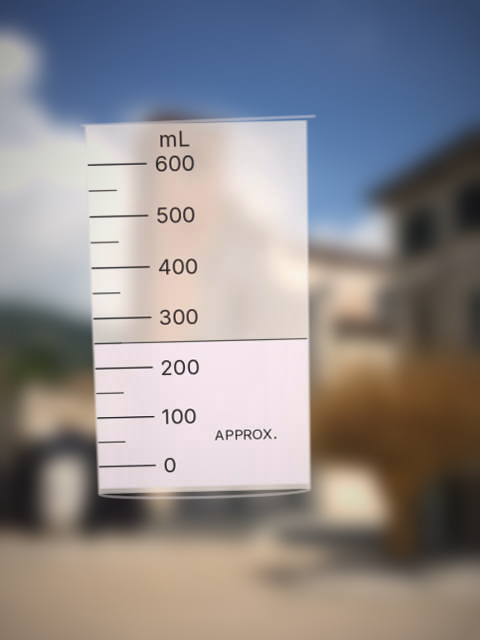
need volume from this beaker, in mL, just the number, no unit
250
